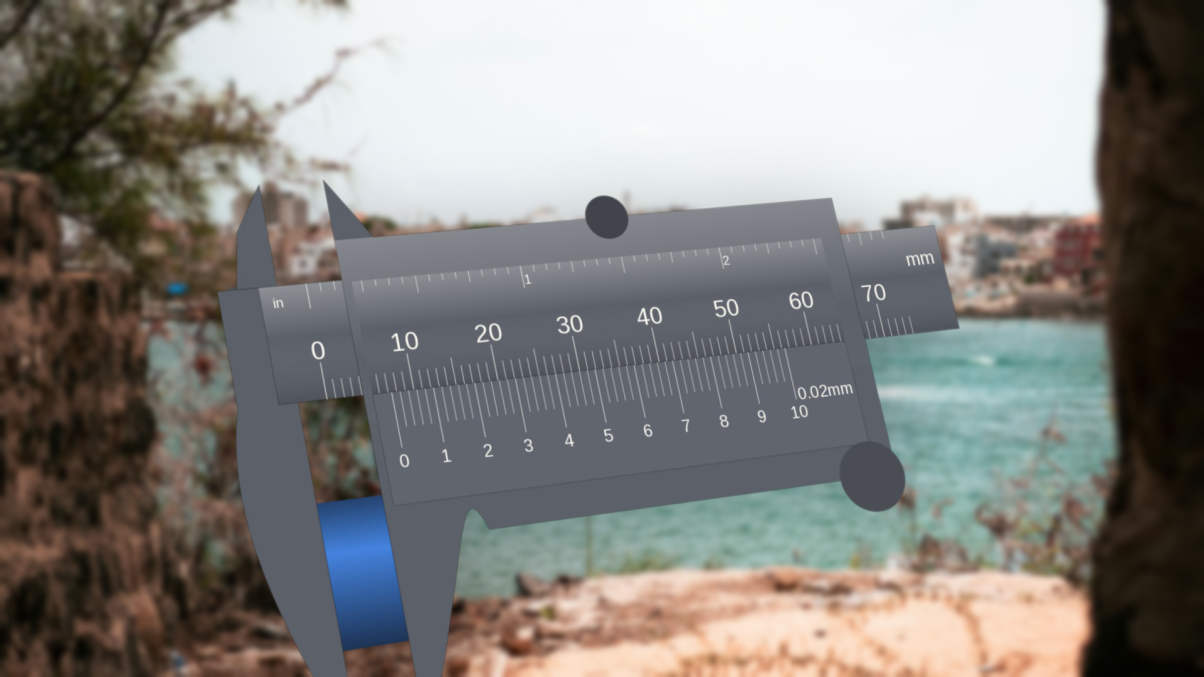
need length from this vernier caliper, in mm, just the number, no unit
7.4
